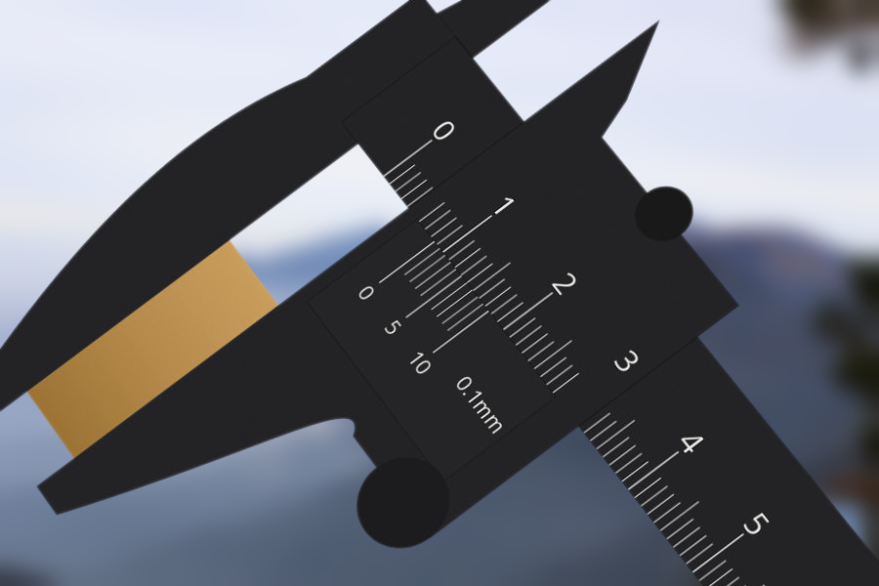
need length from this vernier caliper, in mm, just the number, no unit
8.6
